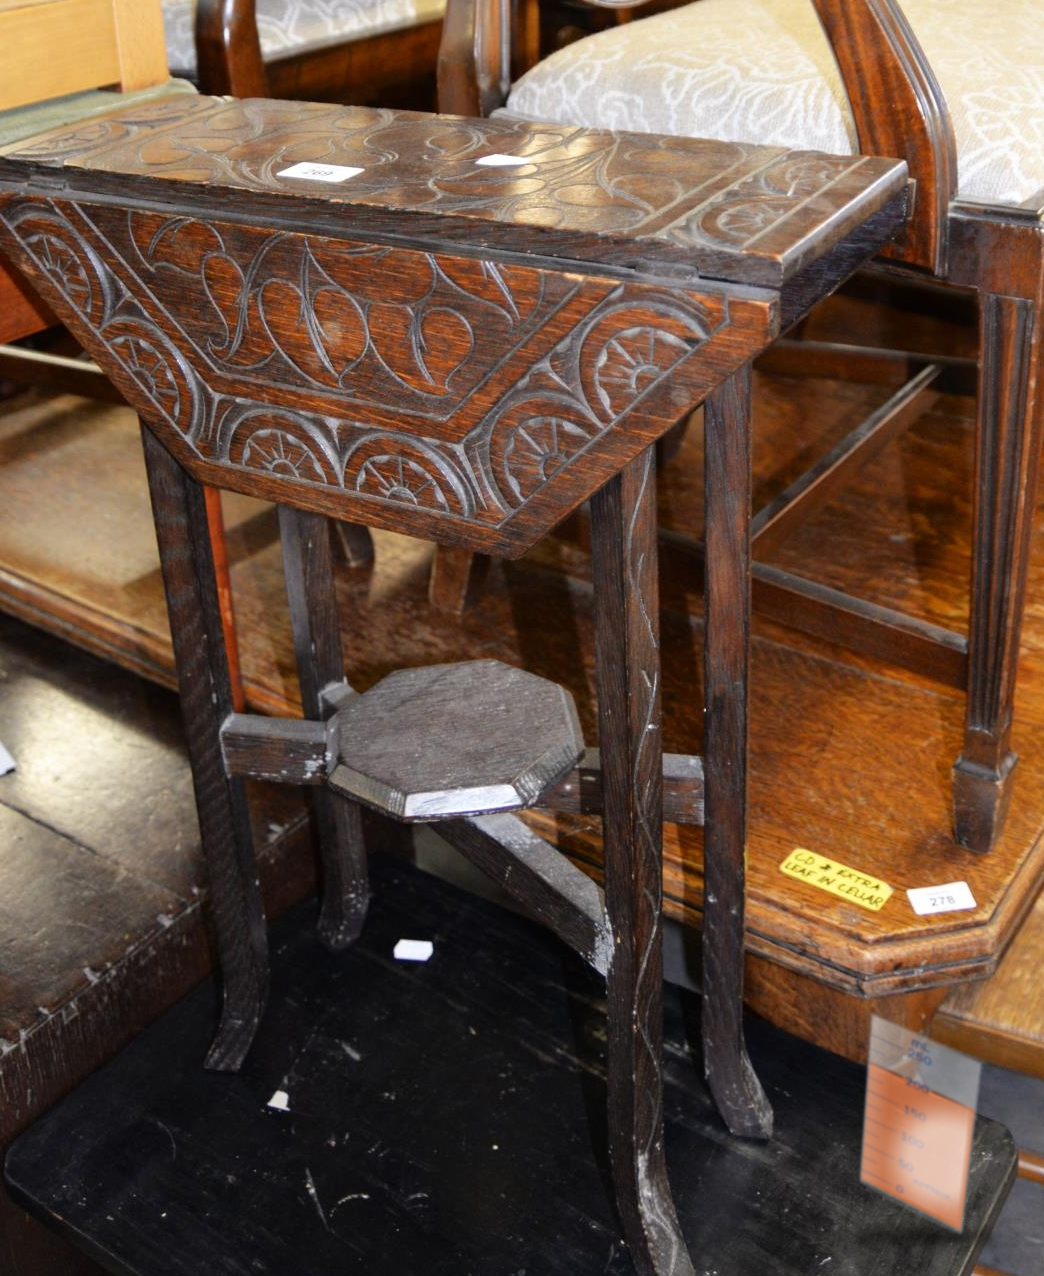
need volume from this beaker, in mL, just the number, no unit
200
